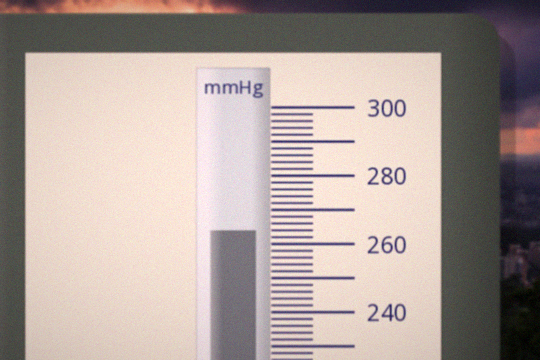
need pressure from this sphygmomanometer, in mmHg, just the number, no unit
264
